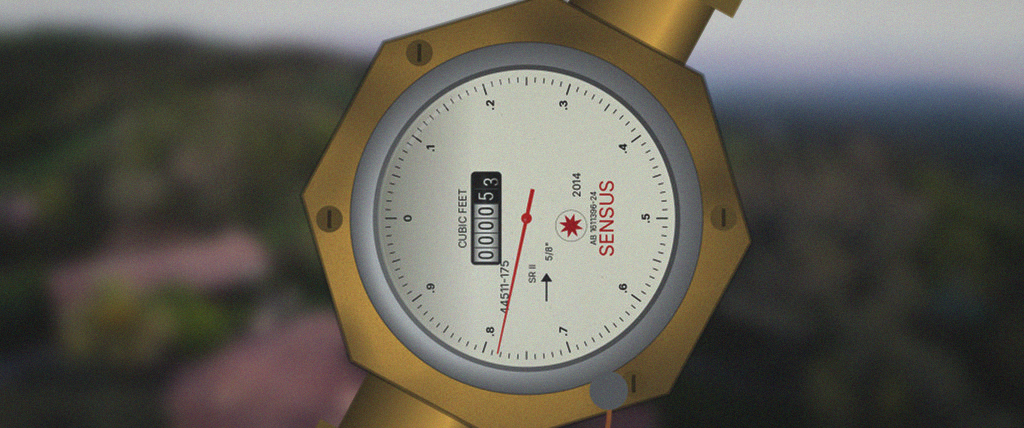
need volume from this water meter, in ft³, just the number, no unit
52.78
